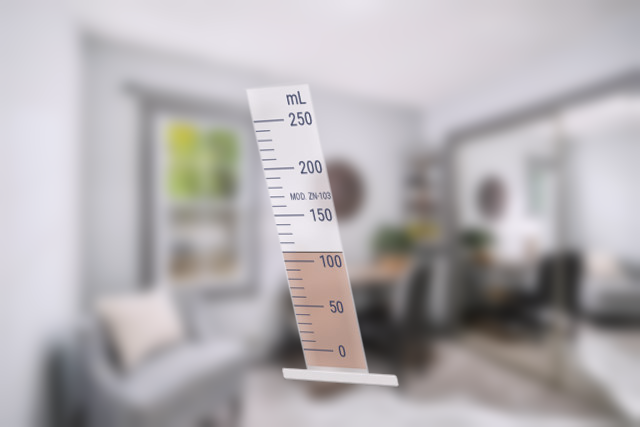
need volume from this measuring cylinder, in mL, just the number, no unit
110
